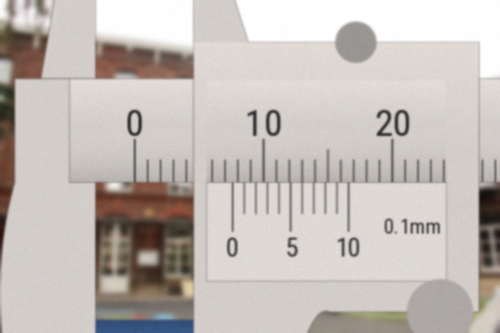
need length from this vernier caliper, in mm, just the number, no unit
7.6
